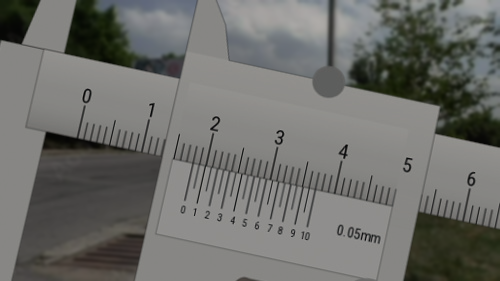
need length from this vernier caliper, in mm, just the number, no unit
18.0
